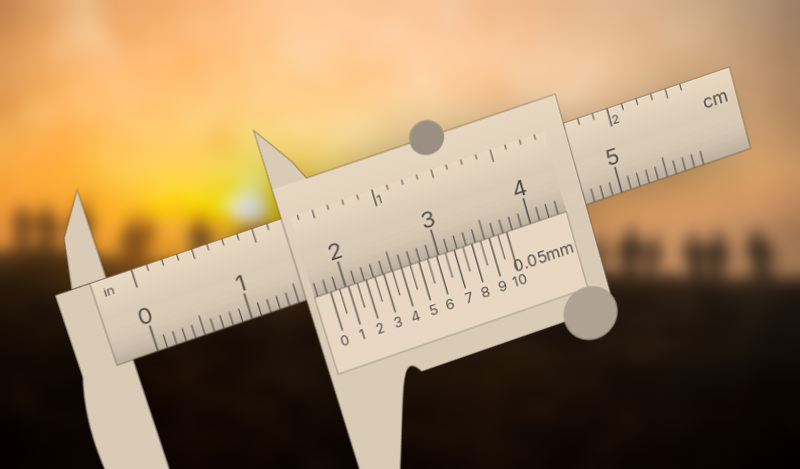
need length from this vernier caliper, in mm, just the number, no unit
18.4
